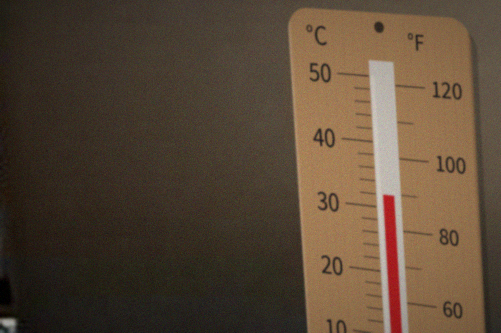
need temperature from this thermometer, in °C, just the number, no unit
32
